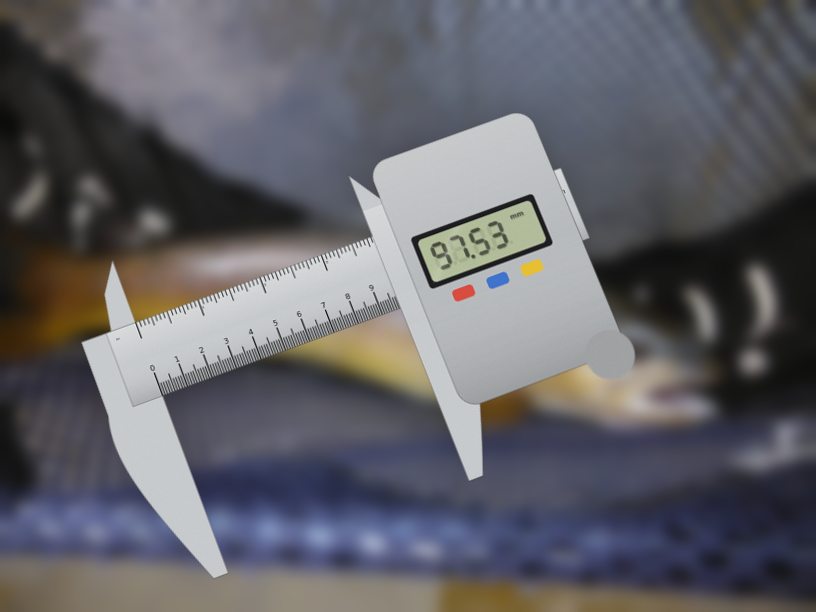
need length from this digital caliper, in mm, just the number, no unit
97.53
